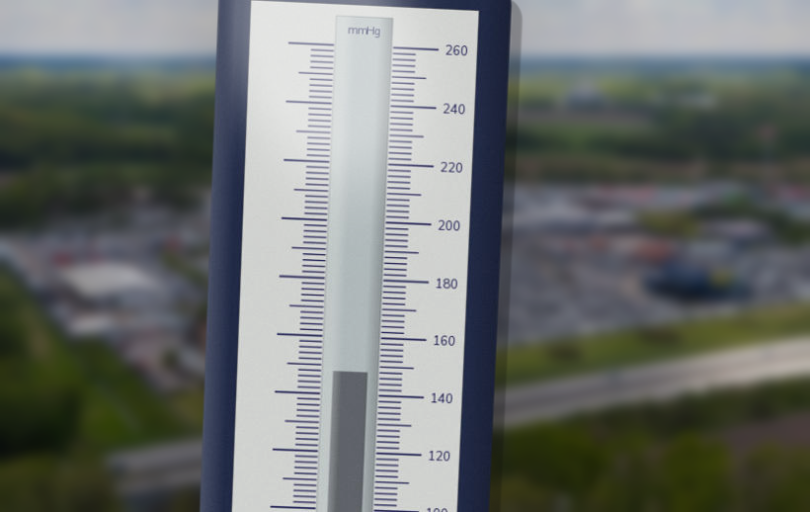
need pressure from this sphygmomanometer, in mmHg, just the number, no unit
148
